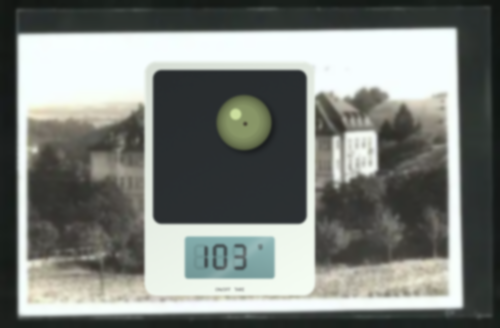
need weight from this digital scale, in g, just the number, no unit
103
